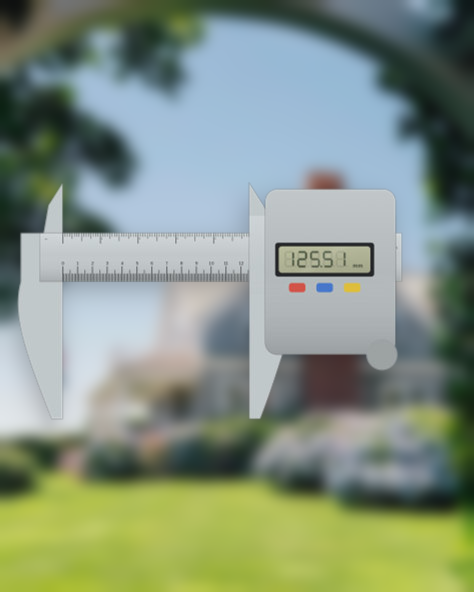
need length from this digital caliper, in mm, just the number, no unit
125.51
